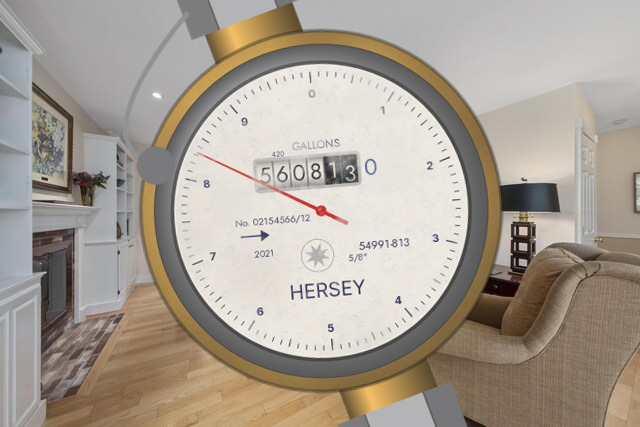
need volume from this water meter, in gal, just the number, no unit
5608128.3
